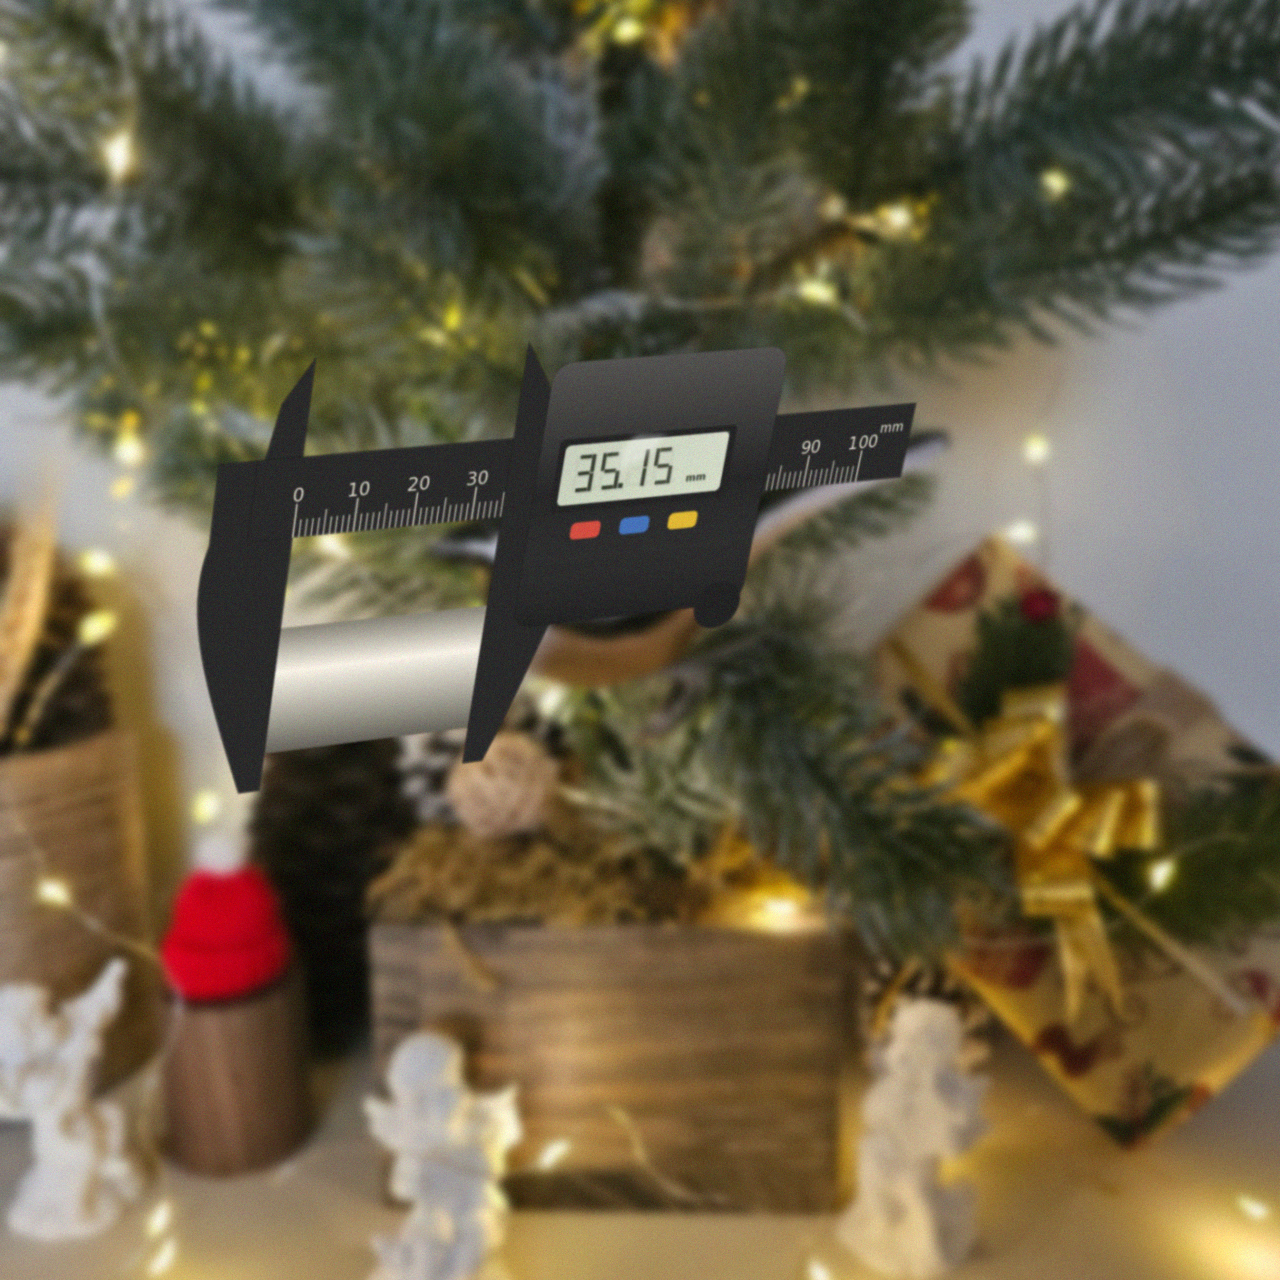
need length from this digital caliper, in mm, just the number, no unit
35.15
